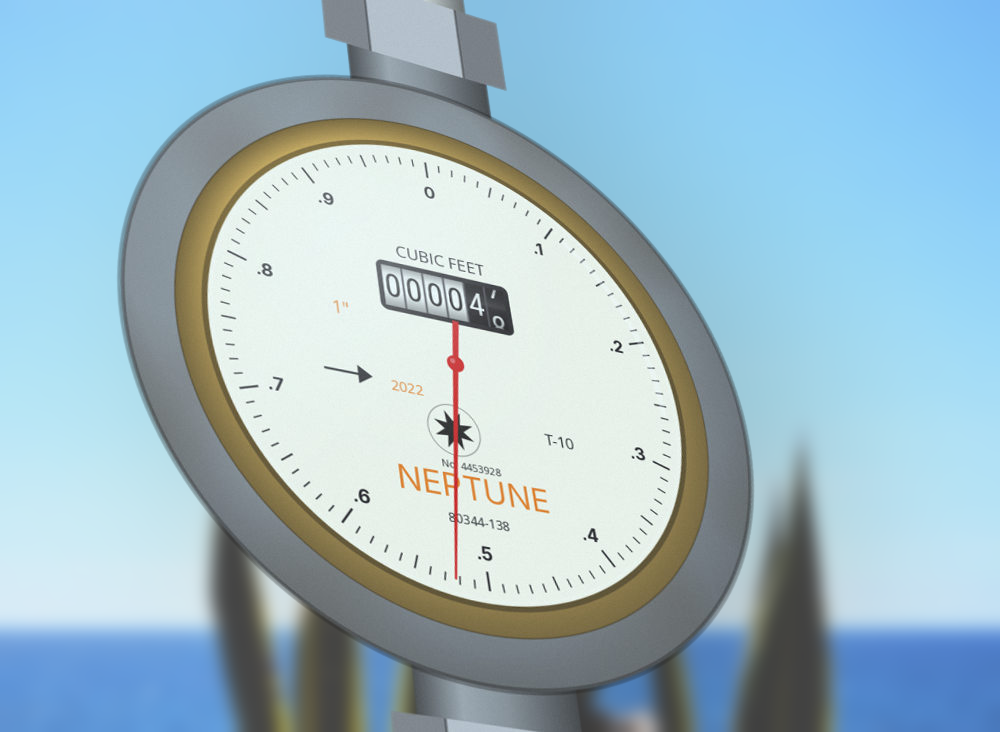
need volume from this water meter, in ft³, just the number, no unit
47.52
